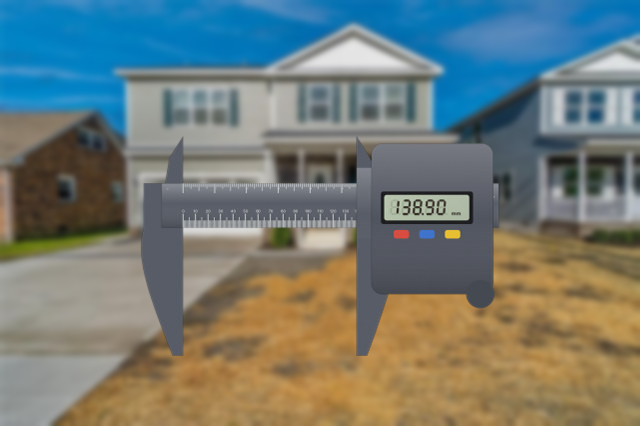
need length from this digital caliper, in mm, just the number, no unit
138.90
